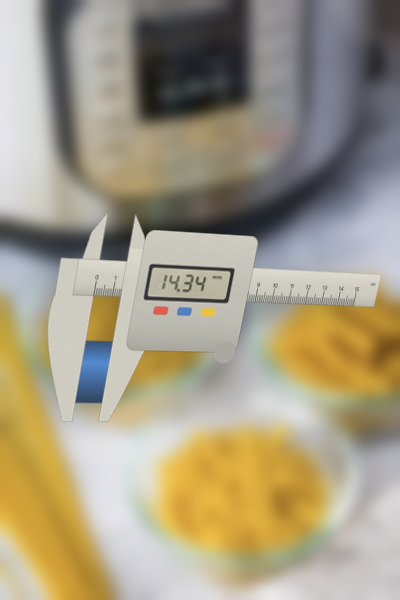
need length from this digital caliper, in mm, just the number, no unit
14.34
